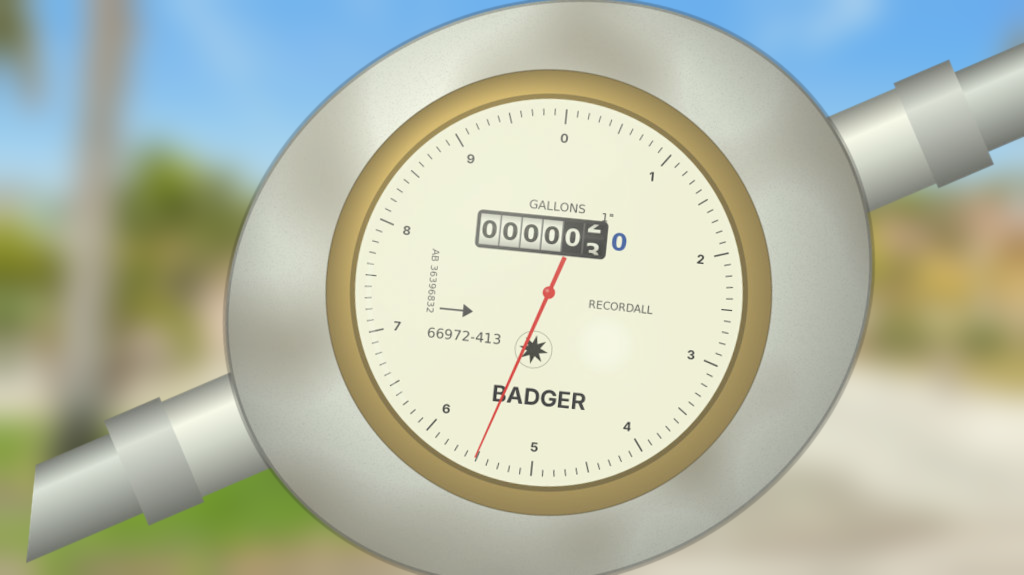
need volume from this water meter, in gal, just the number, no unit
25.5
